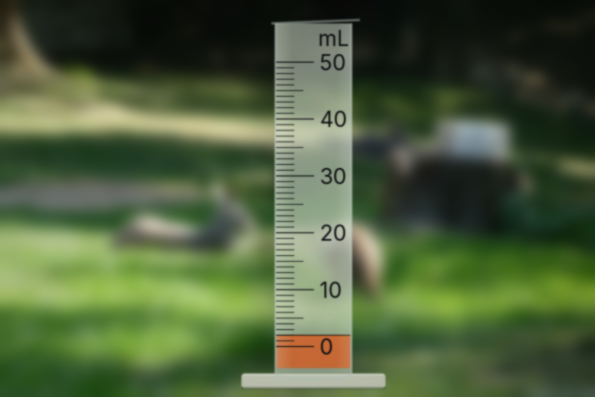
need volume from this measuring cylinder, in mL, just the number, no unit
2
